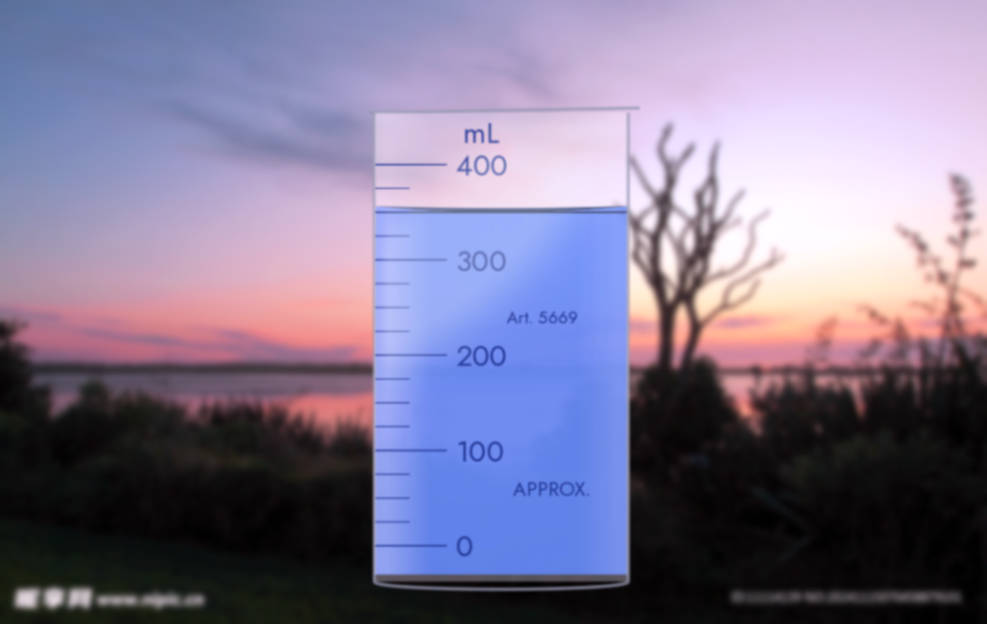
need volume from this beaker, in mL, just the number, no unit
350
